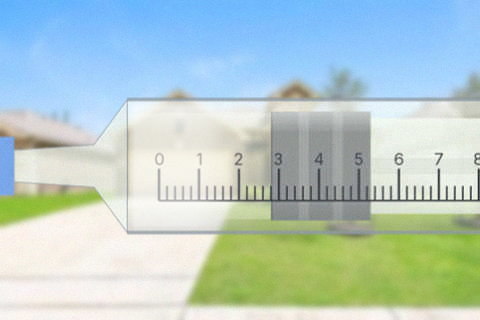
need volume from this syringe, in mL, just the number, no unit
2.8
